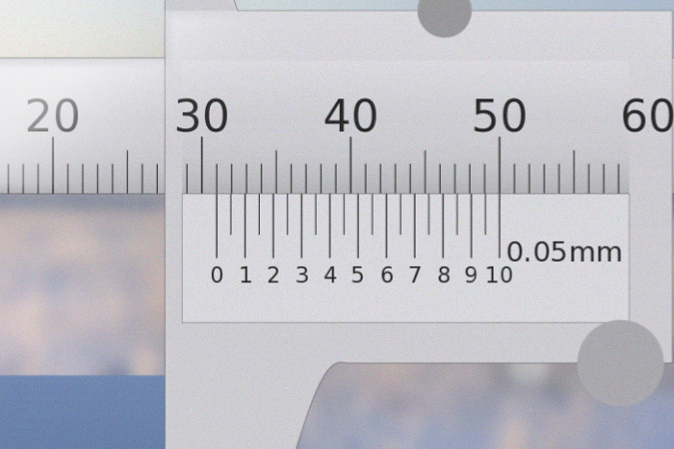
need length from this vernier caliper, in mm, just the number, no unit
31.0
